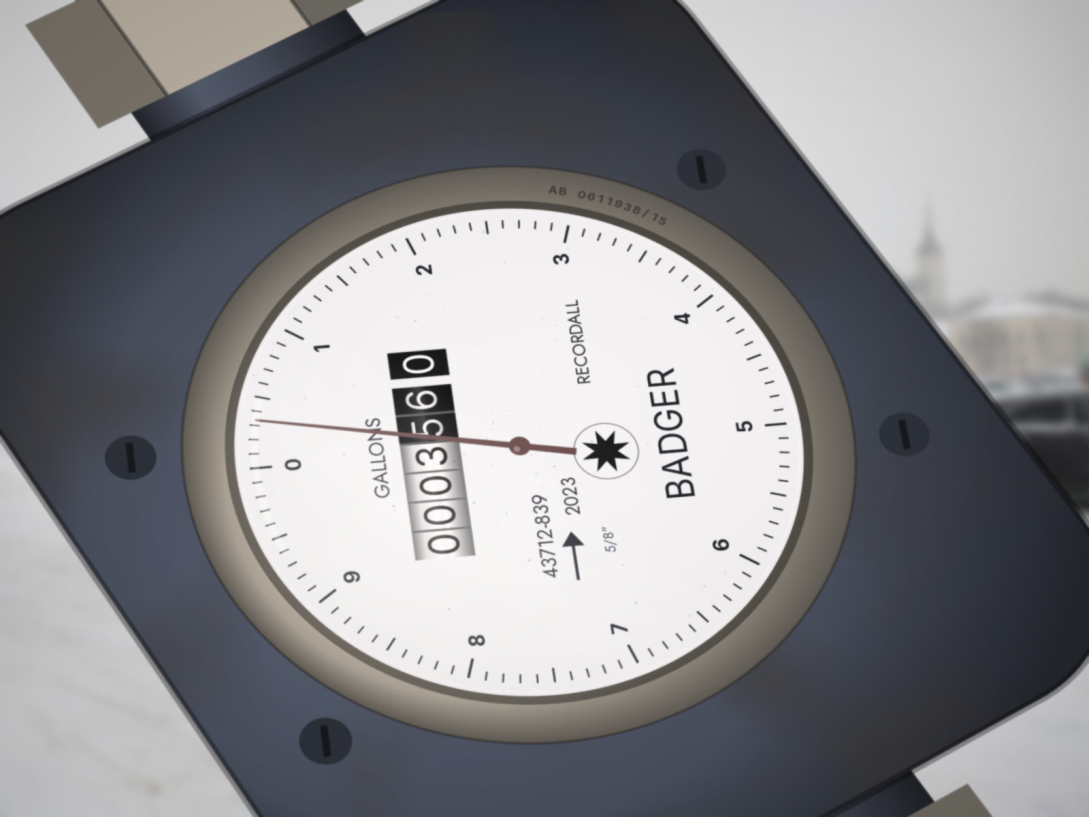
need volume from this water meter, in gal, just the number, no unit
3560.3
